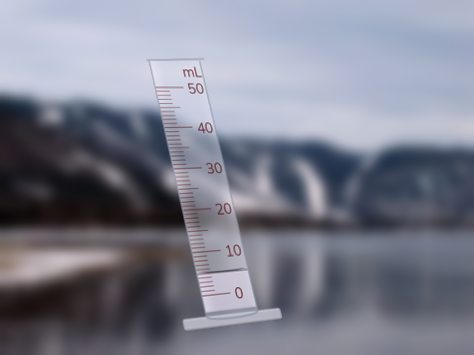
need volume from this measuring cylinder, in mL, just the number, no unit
5
